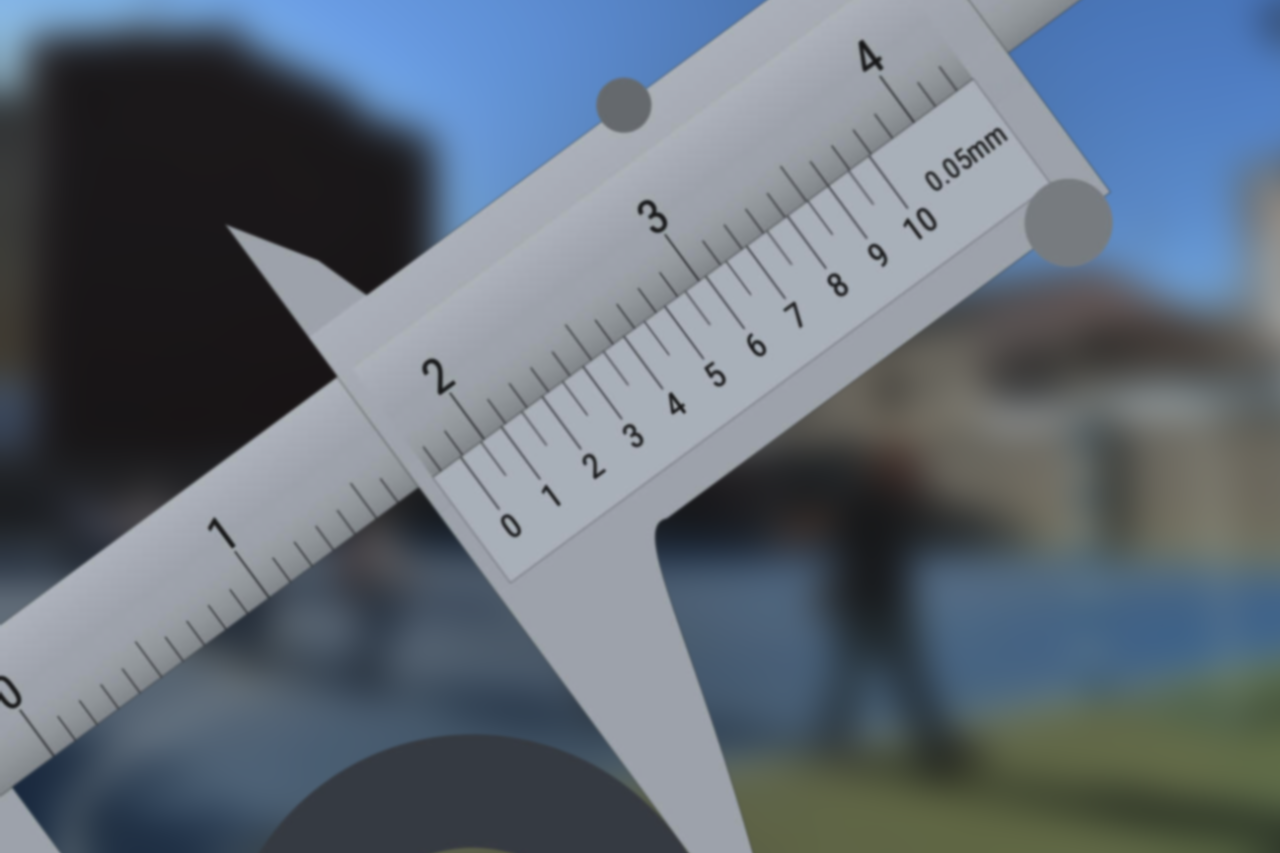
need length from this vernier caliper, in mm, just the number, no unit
18.9
